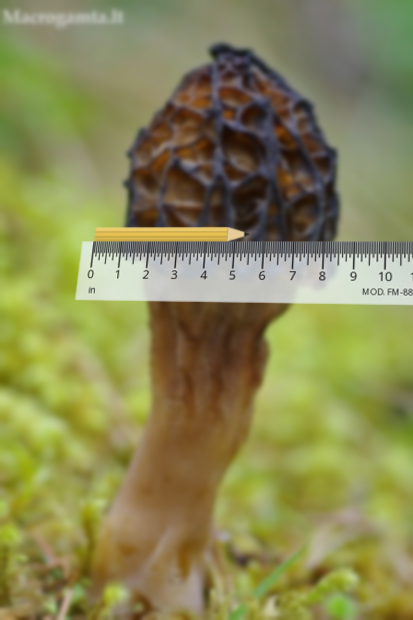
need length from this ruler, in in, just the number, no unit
5.5
